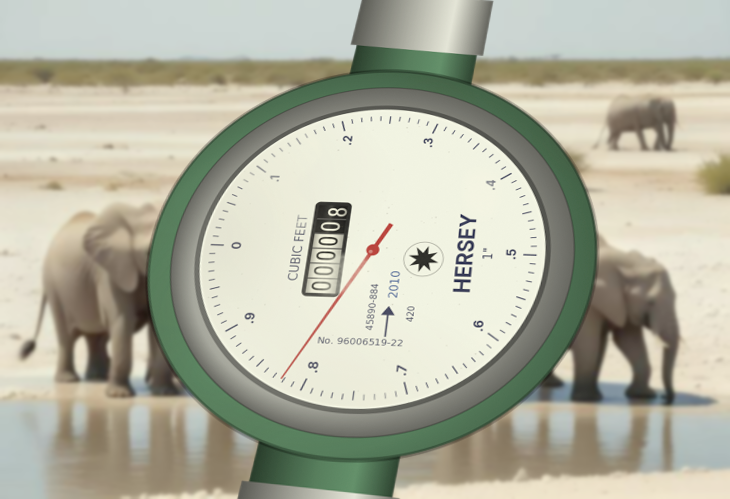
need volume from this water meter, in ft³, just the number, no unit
7.82
